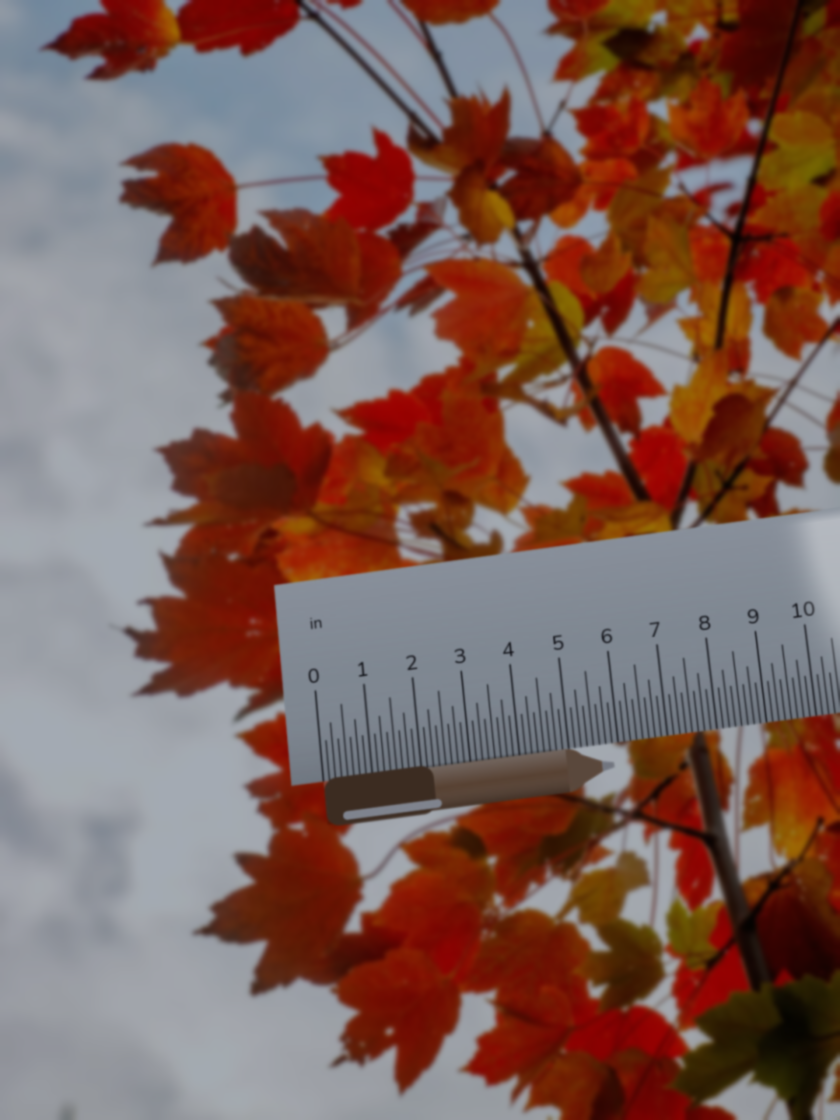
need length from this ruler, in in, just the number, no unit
5.875
